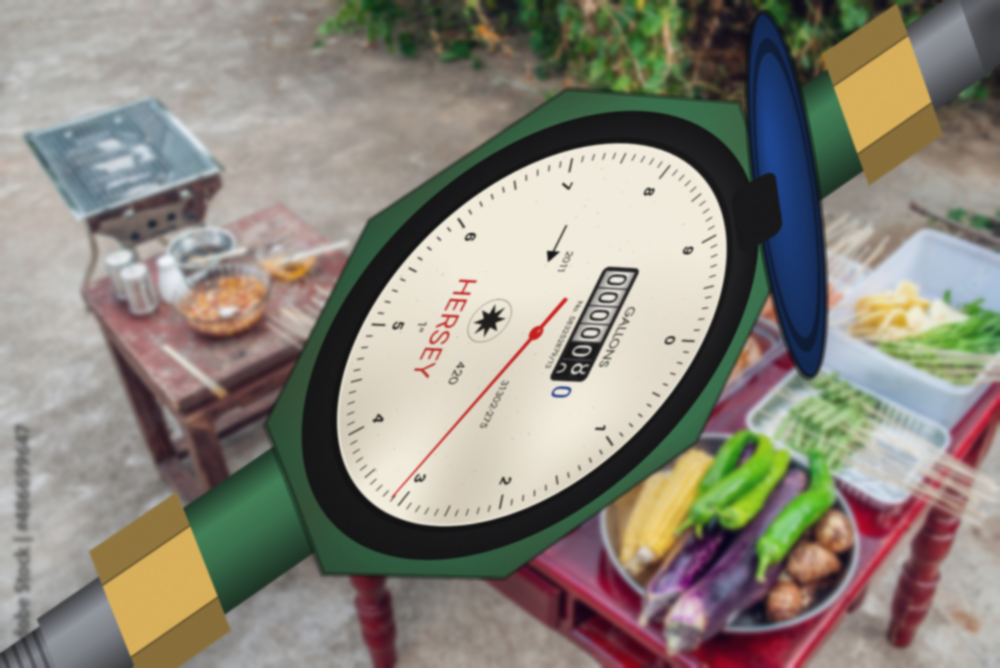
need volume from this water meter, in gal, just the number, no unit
83.1
